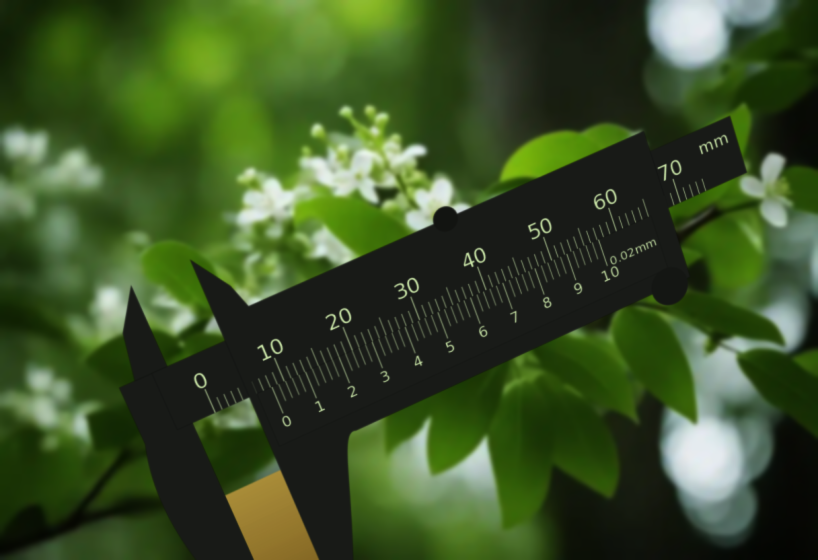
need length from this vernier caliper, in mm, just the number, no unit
8.2
